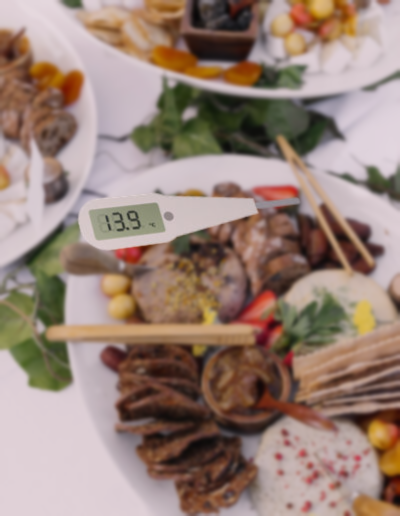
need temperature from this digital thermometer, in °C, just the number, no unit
13.9
